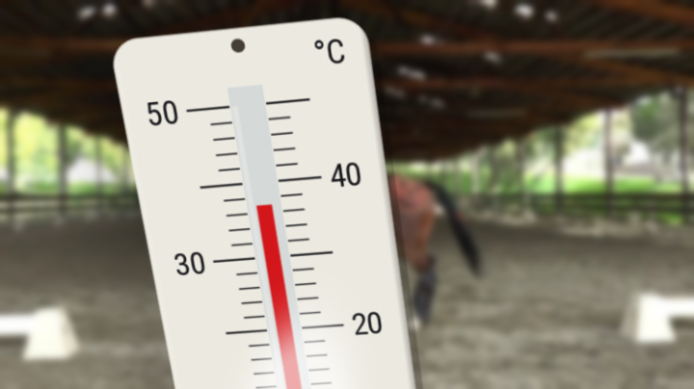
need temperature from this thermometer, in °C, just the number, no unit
37
